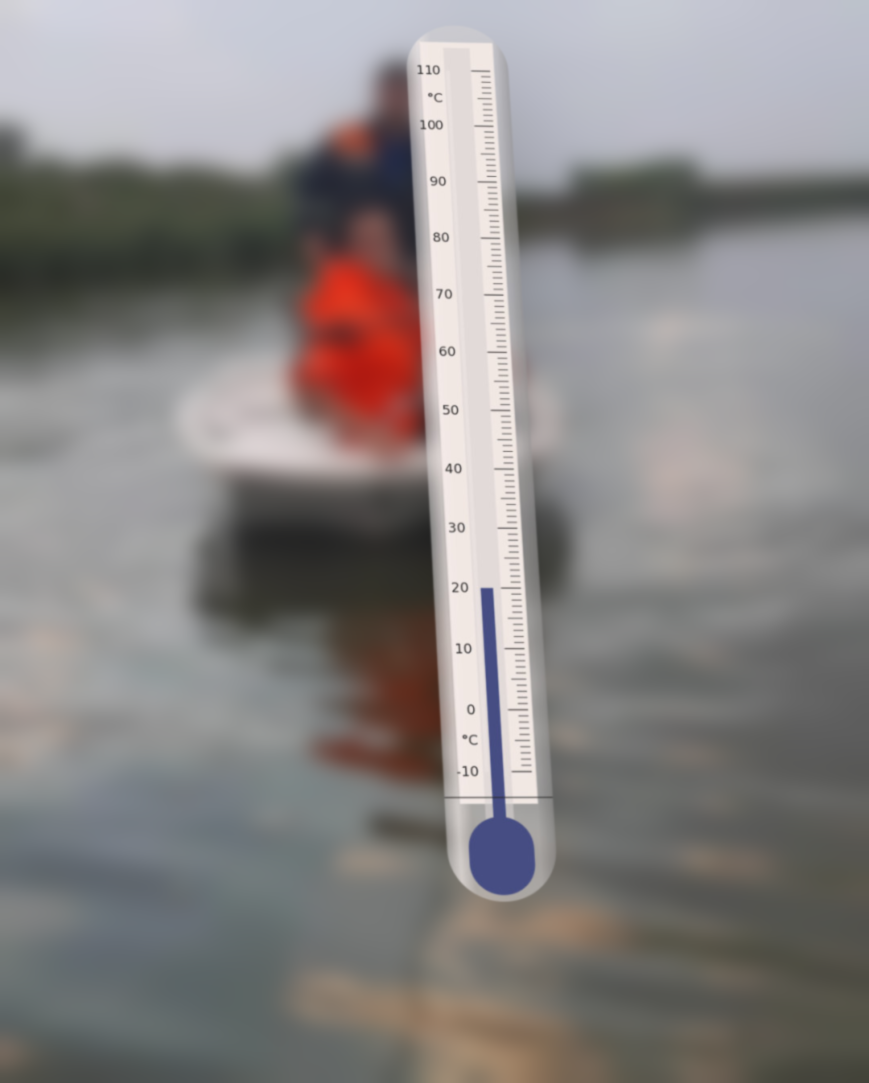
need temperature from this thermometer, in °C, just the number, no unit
20
